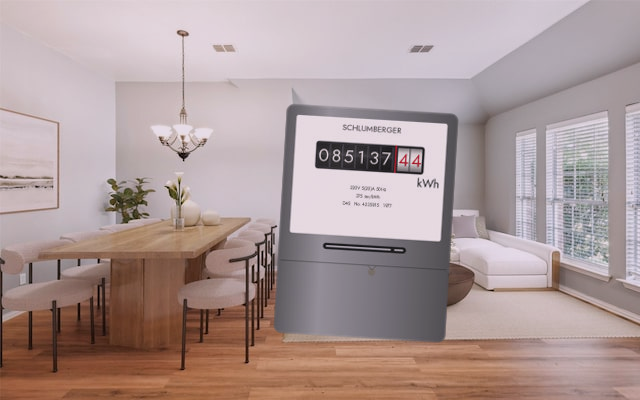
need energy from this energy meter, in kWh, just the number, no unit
85137.44
